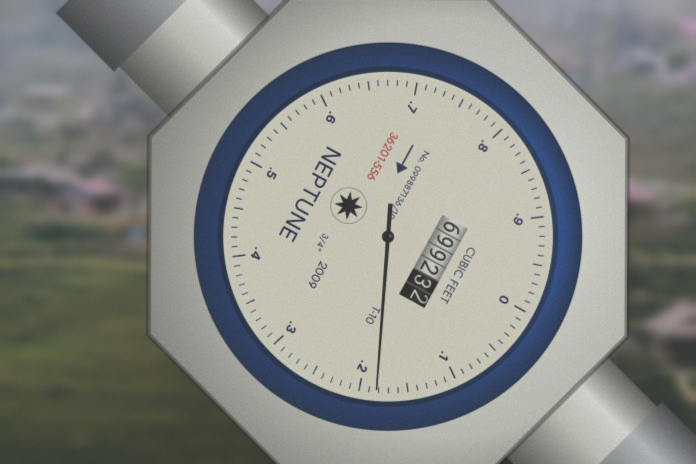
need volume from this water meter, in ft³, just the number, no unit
699232.18
